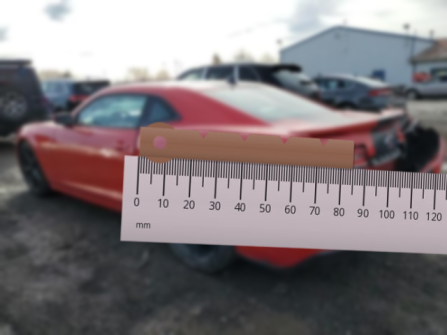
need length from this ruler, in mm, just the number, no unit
85
